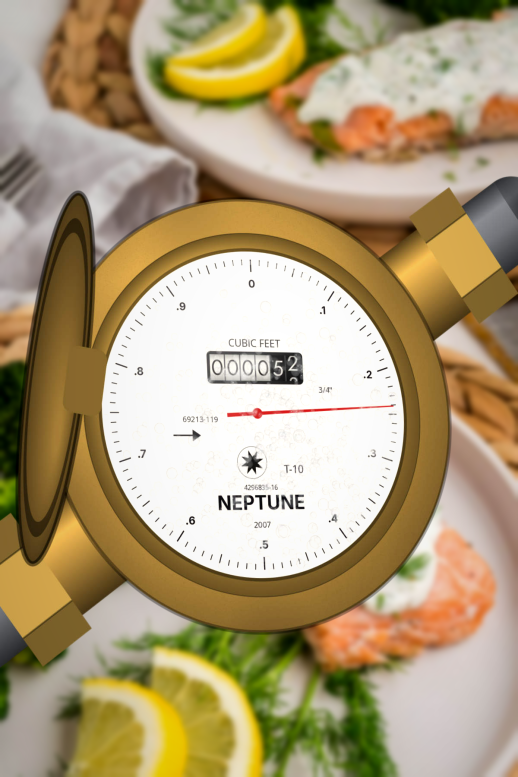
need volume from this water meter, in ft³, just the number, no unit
52.24
